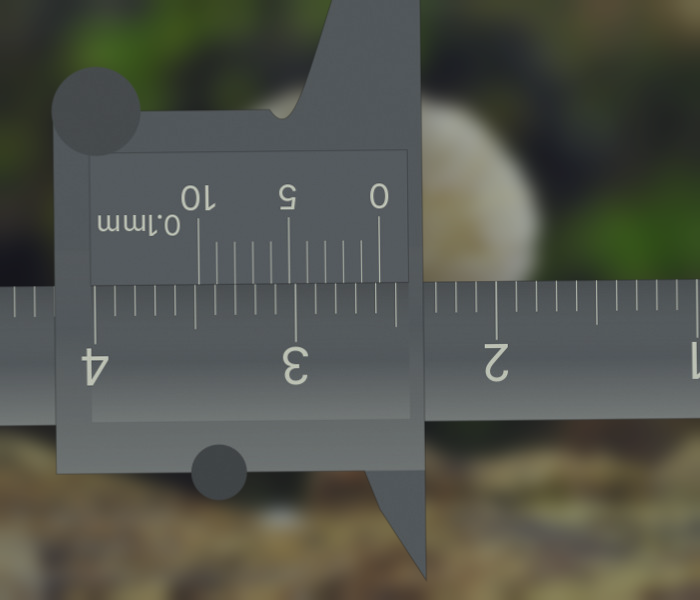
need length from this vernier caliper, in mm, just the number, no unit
25.8
